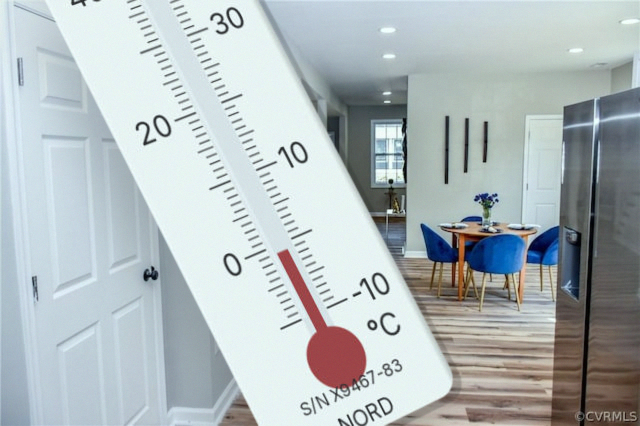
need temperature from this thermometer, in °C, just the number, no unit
-1
